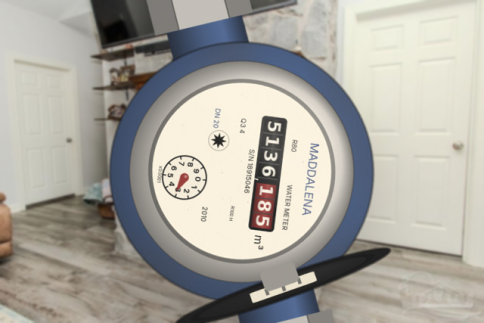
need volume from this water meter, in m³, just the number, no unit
5136.1853
